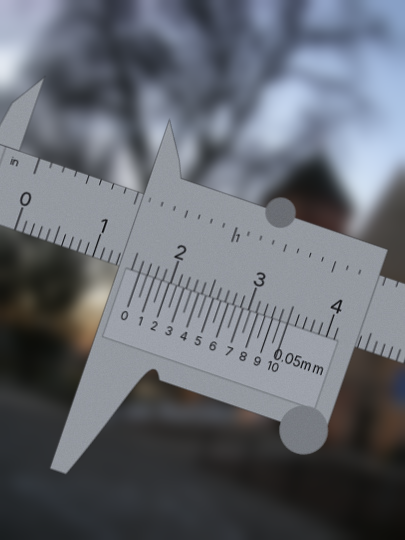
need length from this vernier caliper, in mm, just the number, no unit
16.0
